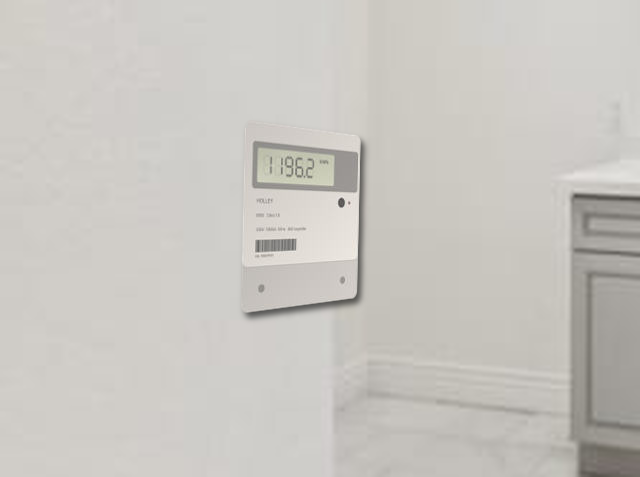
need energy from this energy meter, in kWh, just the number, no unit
1196.2
